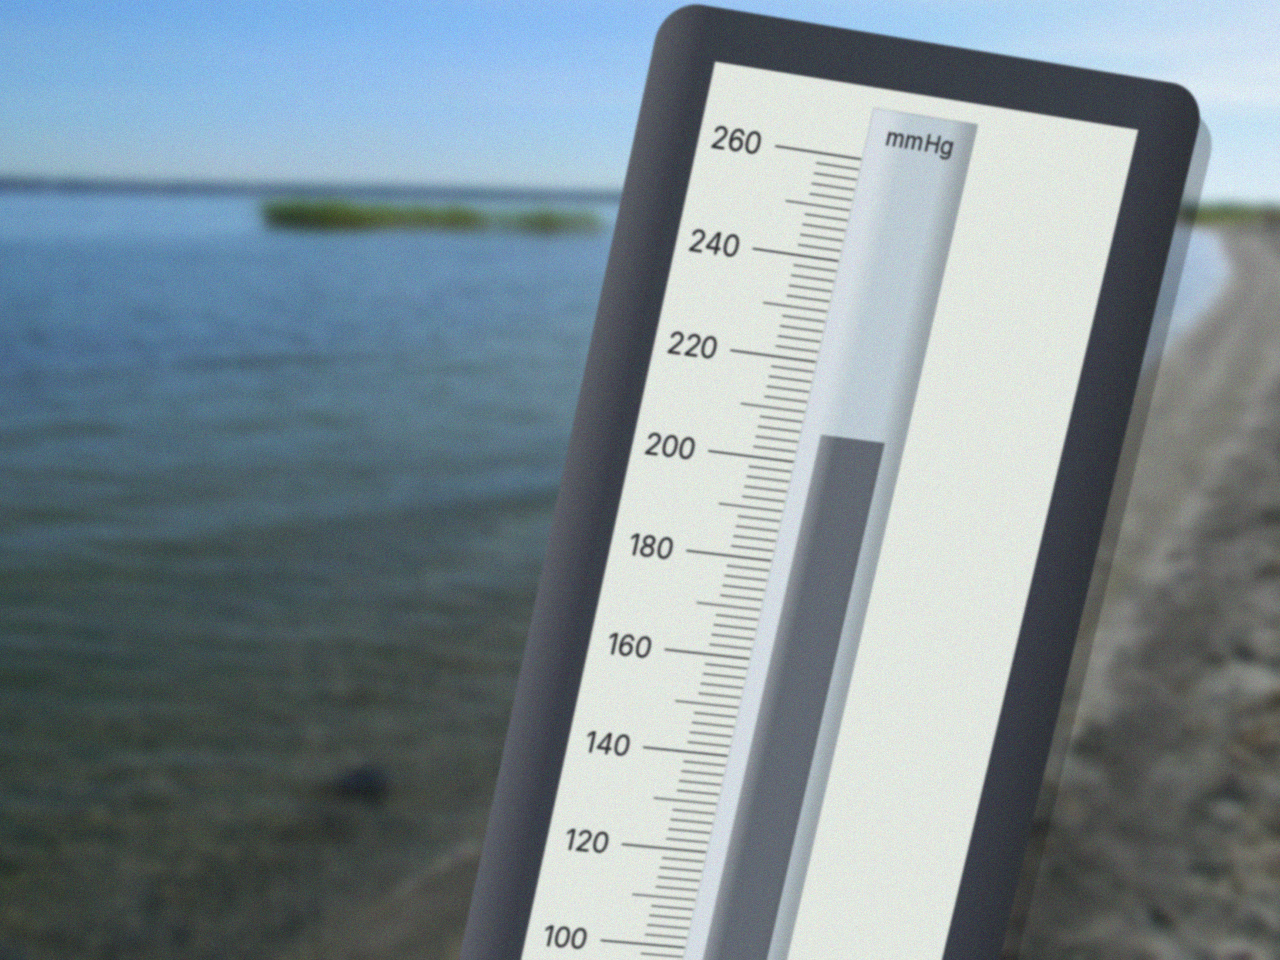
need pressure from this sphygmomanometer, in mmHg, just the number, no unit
206
